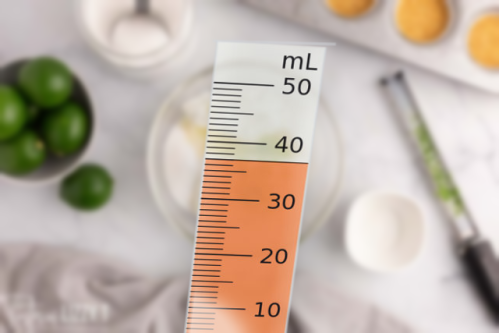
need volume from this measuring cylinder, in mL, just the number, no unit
37
